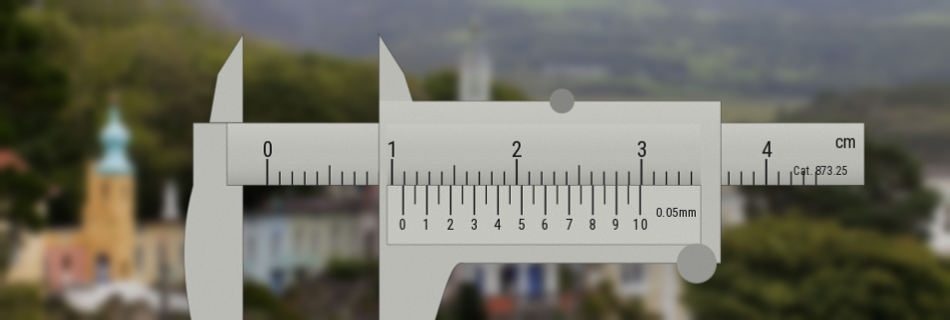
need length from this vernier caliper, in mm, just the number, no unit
10.9
